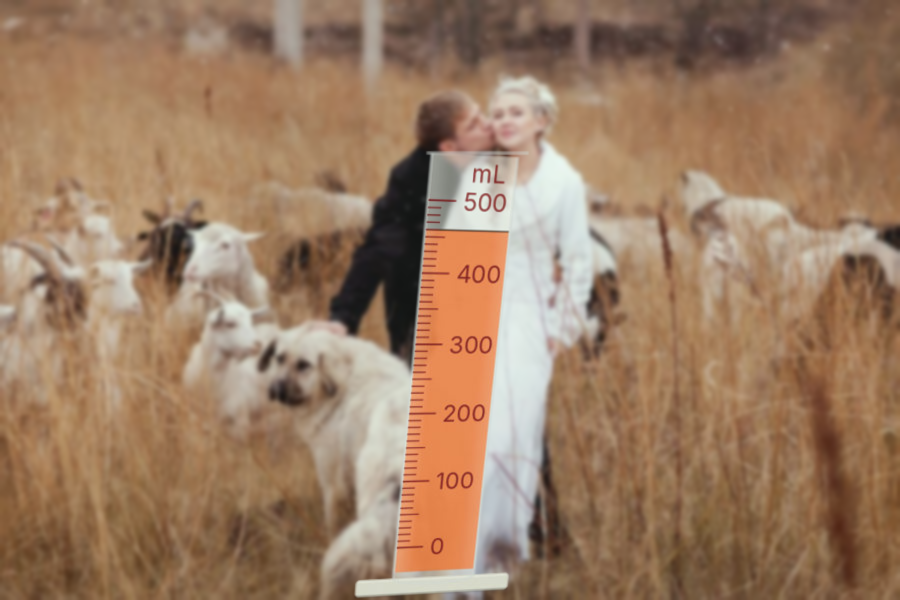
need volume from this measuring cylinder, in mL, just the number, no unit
460
